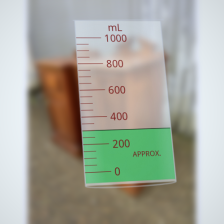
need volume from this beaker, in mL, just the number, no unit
300
